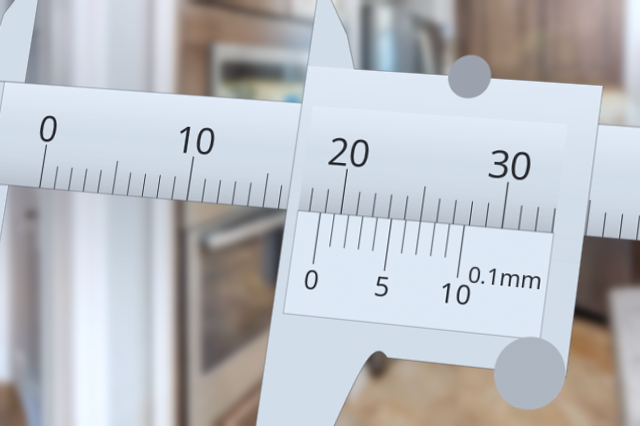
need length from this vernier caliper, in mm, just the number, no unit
18.7
